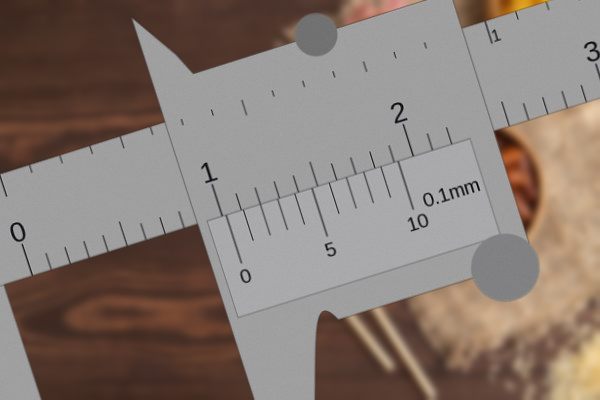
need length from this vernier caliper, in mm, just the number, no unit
10.2
